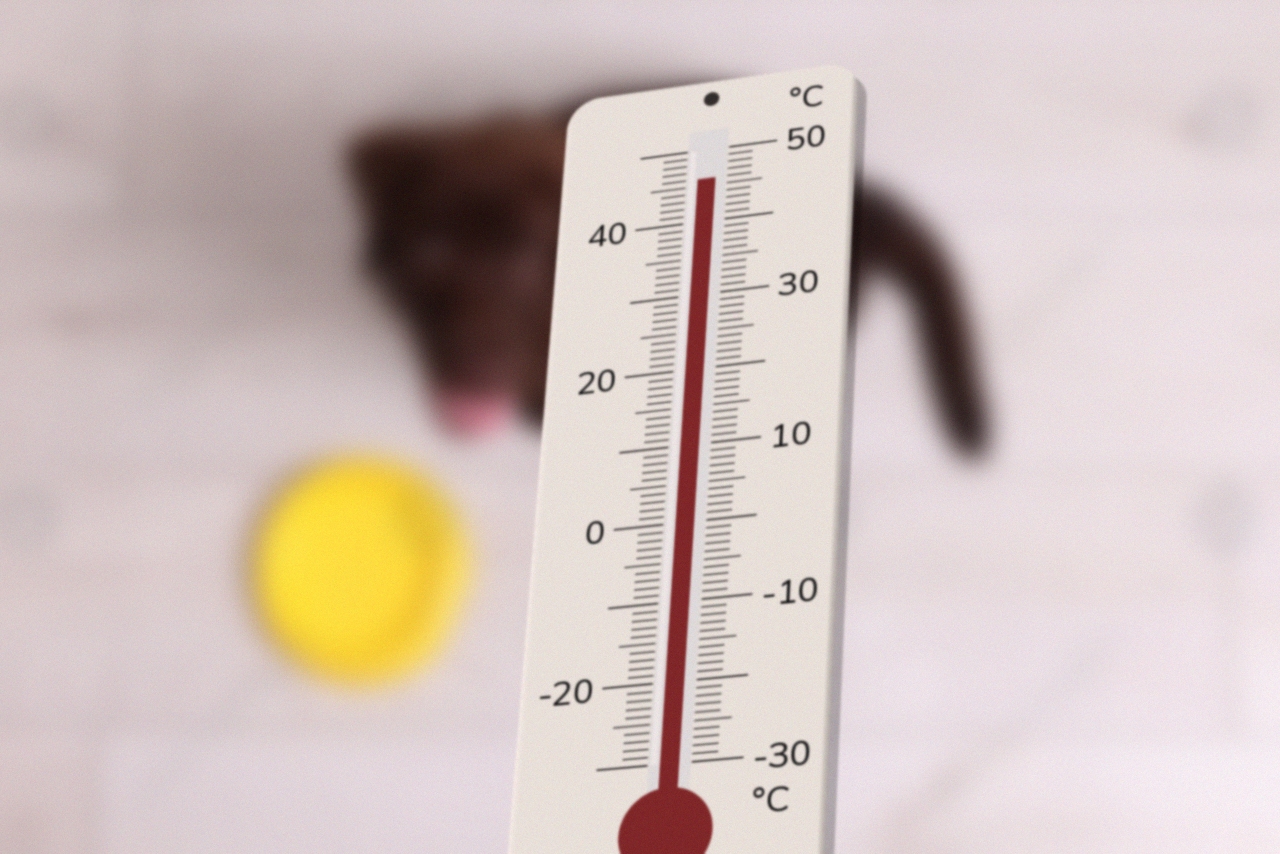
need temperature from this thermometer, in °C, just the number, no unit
46
